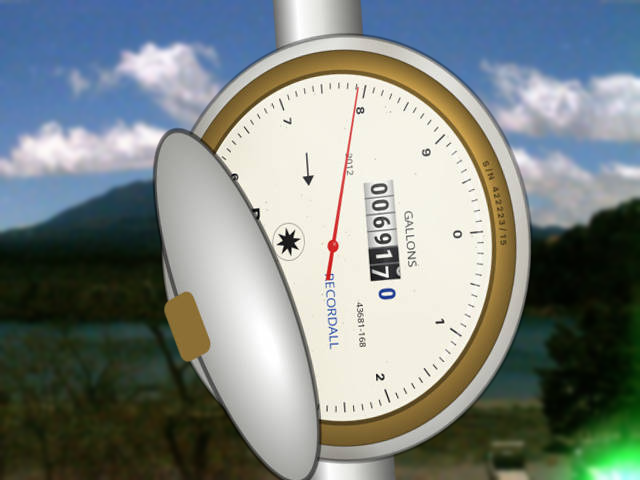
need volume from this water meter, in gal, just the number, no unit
69167.9
